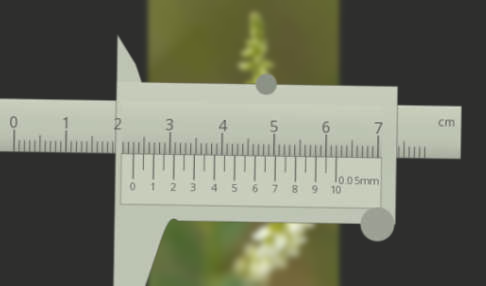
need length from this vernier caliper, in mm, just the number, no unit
23.0
